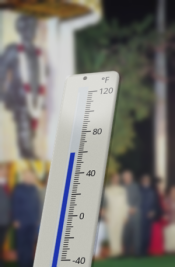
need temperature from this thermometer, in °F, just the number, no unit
60
